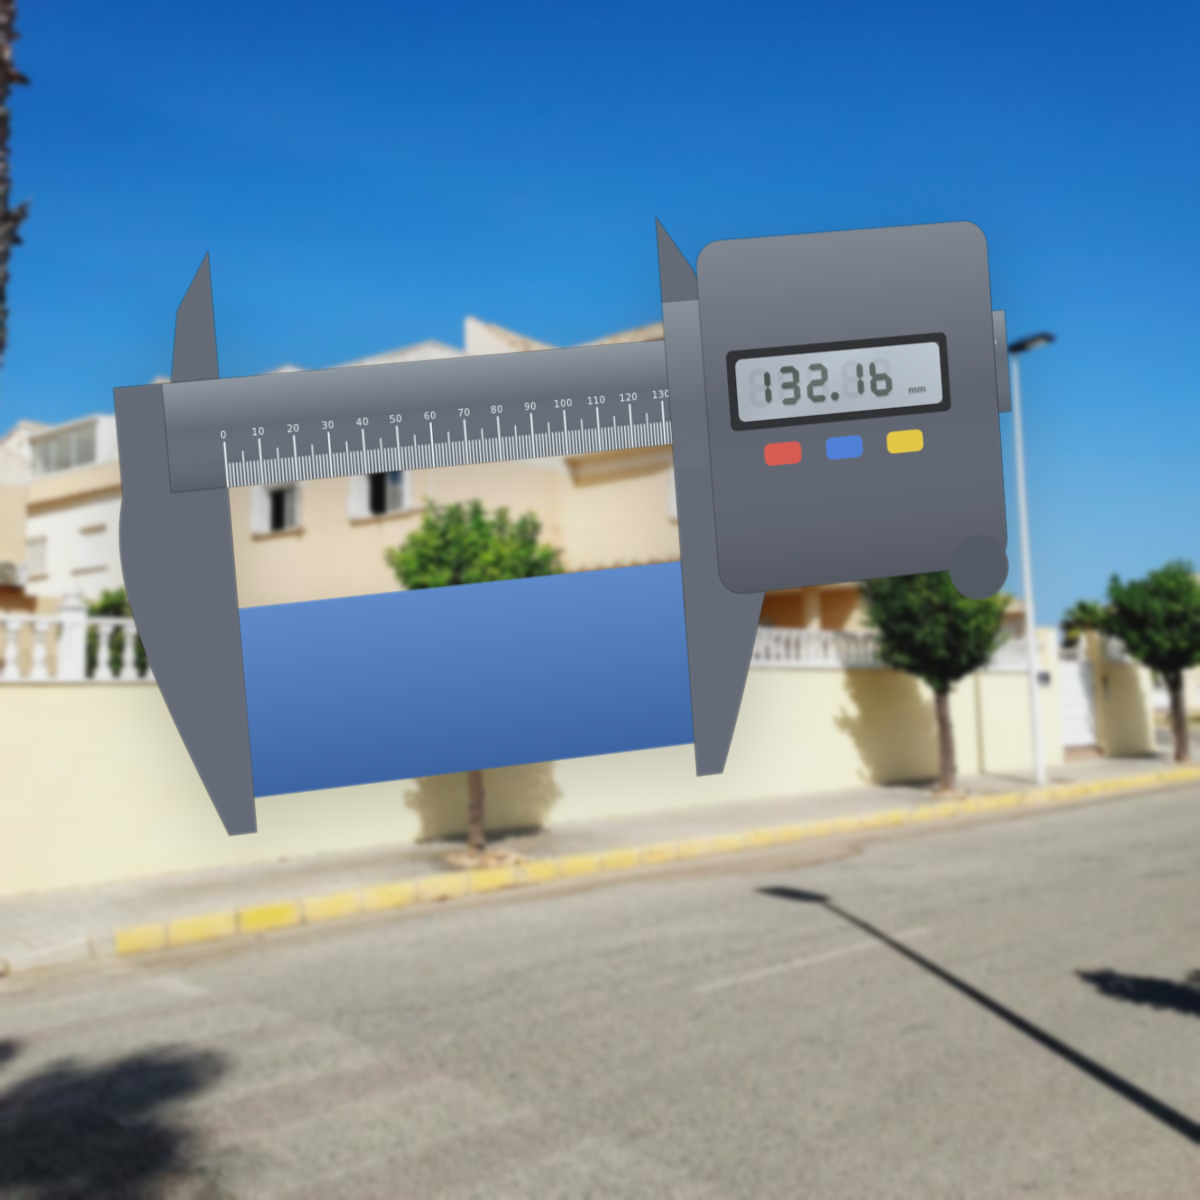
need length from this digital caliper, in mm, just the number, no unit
132.16
